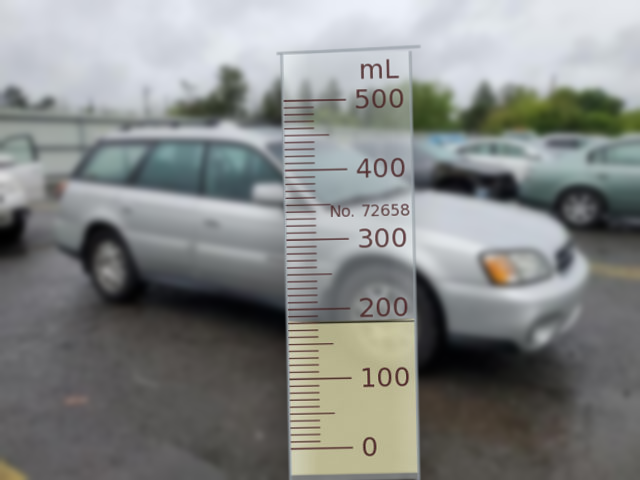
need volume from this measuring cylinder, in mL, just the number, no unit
180
